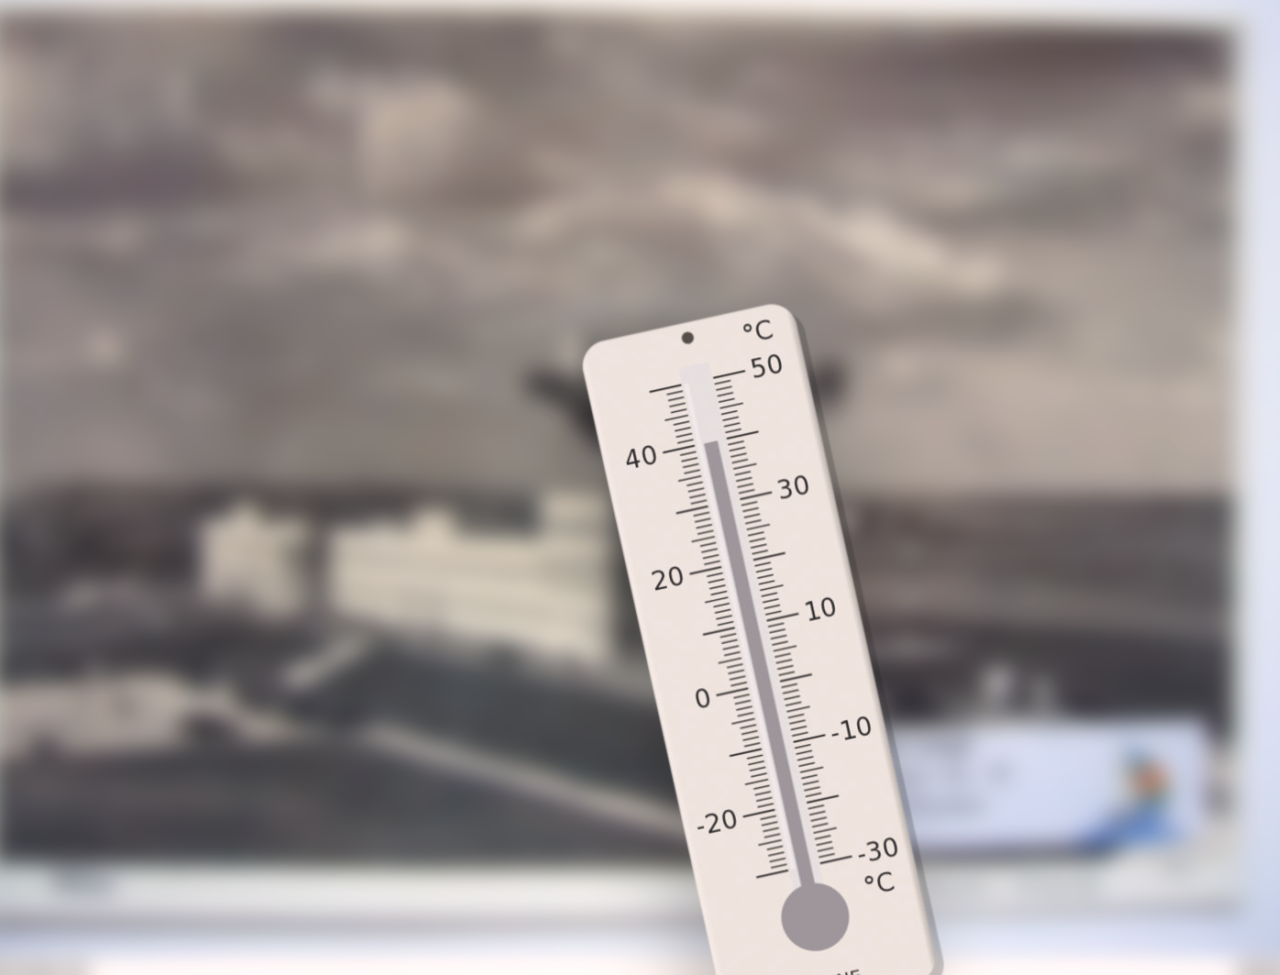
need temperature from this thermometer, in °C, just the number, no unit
40
